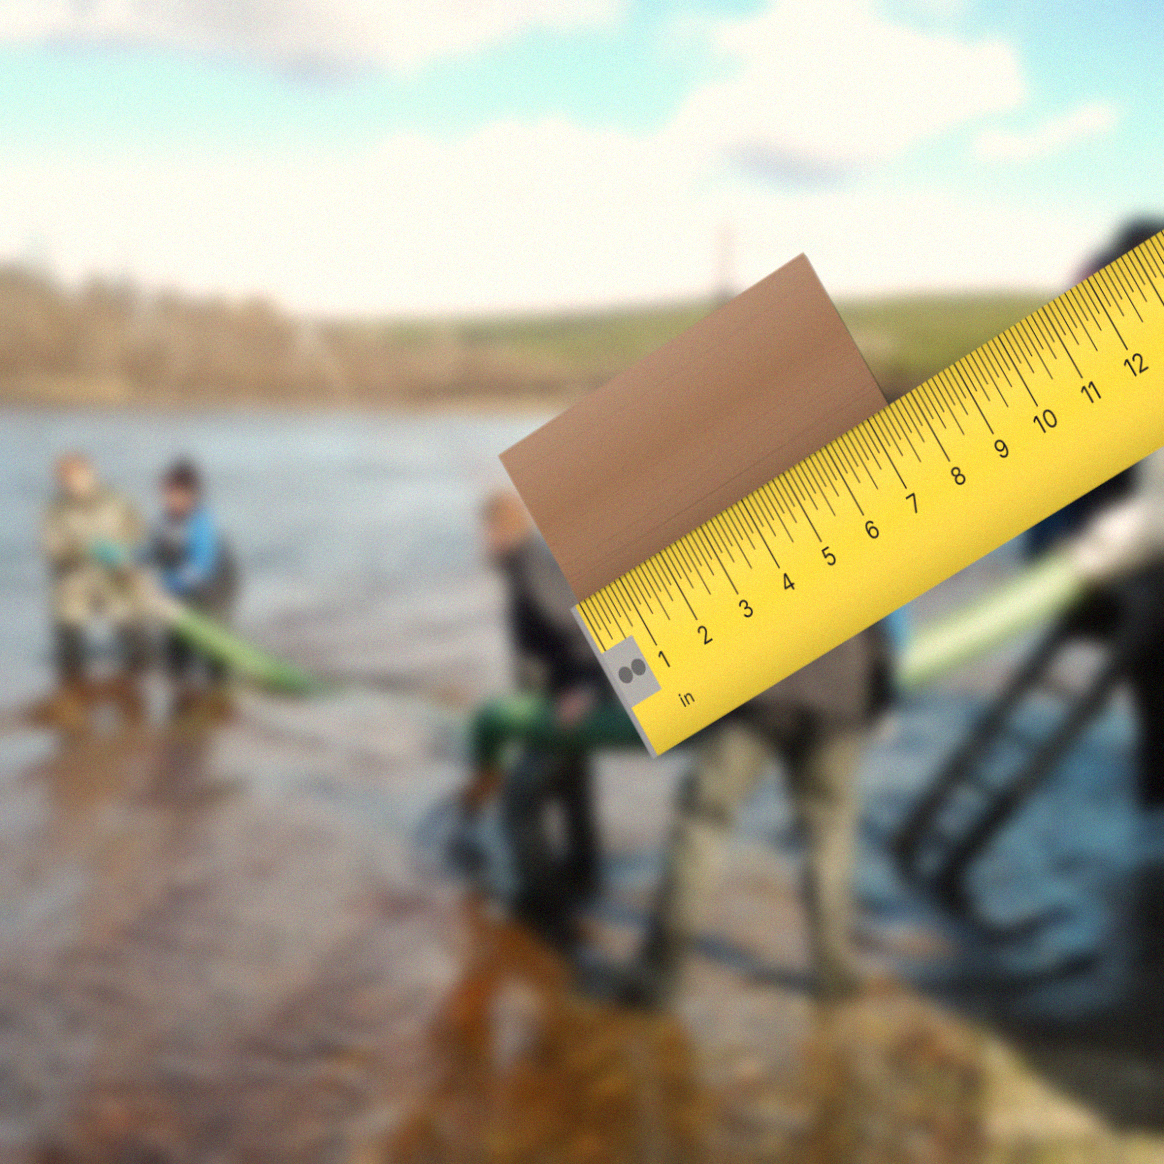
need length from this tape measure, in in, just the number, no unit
7.5
